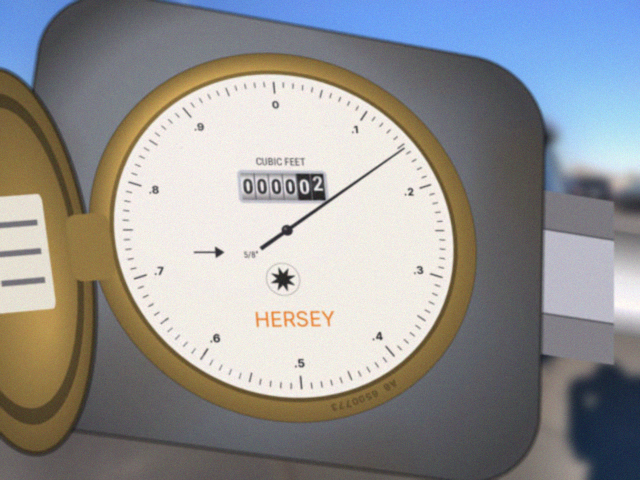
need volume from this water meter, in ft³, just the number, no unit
2.15
